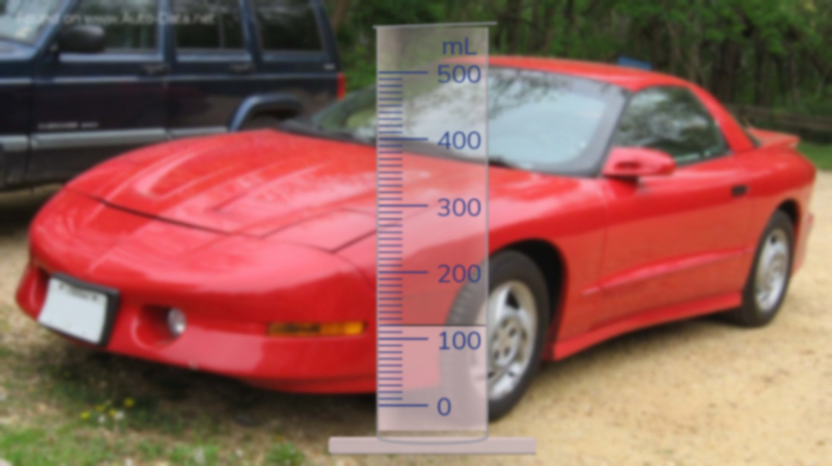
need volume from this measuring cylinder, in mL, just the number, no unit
120
